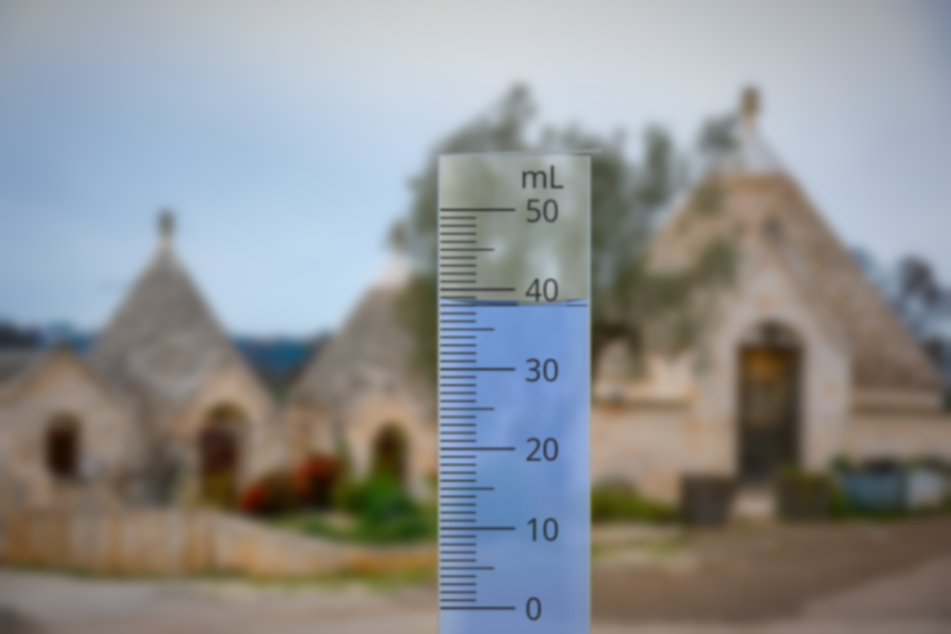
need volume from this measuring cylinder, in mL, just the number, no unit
38
